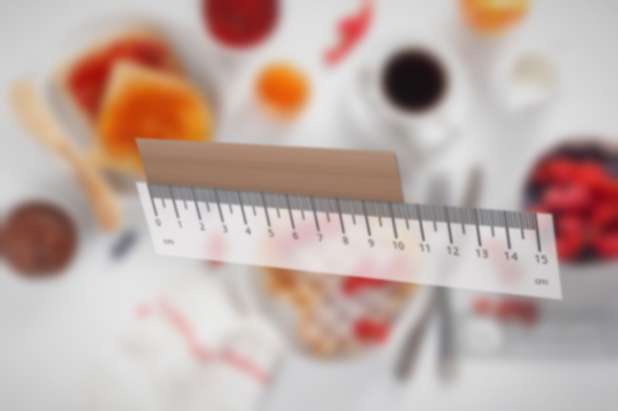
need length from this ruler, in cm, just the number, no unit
10.5
